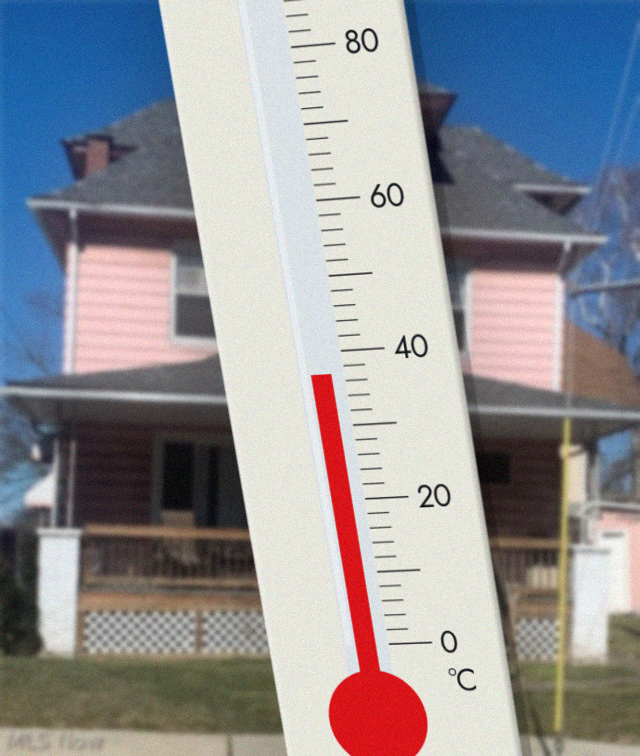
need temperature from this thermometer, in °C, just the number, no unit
37
